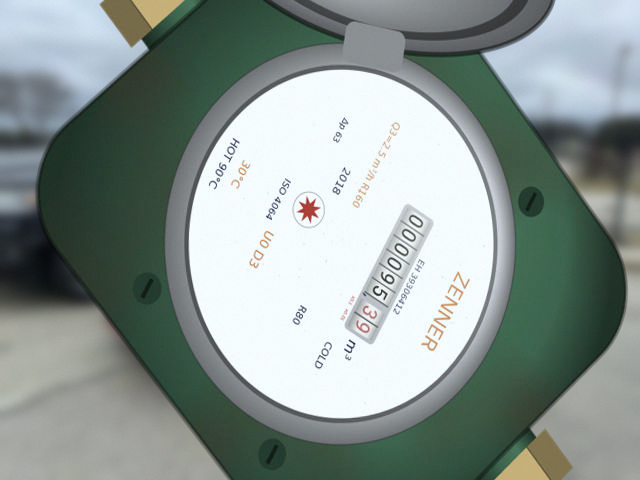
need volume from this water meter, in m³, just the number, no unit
95.39
